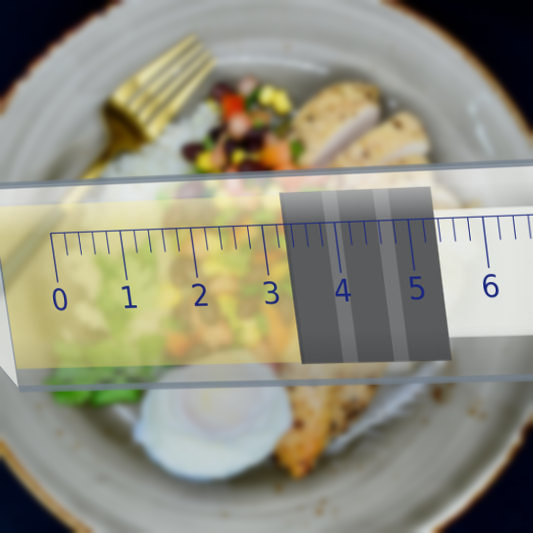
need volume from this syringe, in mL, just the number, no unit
3.3
